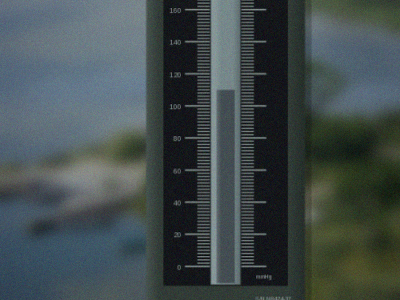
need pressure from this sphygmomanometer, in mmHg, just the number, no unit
110
